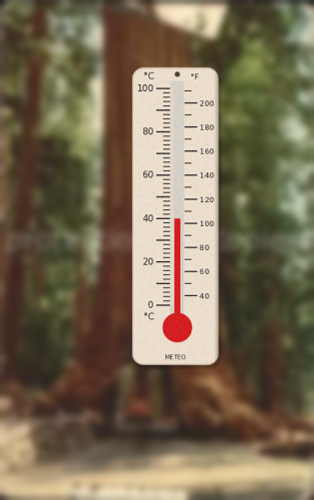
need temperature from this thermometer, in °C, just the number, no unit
40
